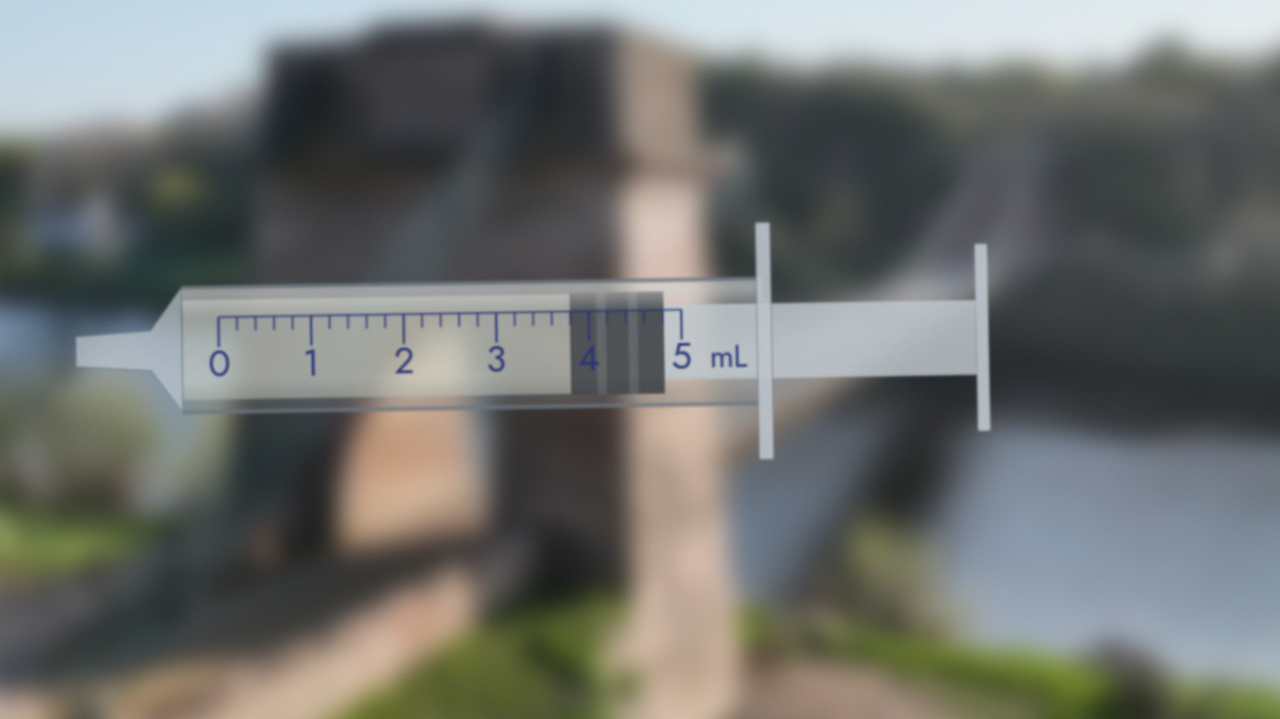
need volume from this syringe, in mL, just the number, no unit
3.8
